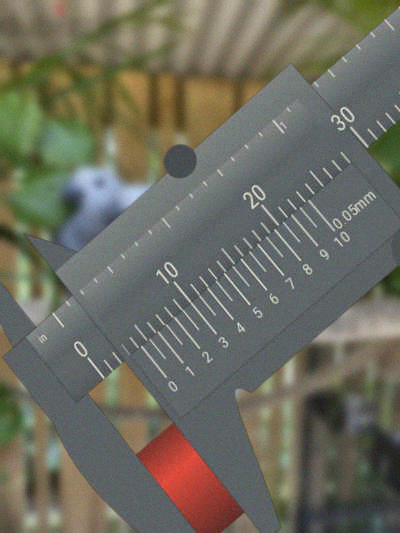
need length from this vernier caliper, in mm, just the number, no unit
4.3
